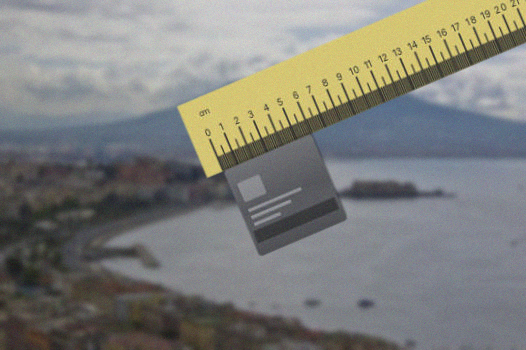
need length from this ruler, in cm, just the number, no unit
6
